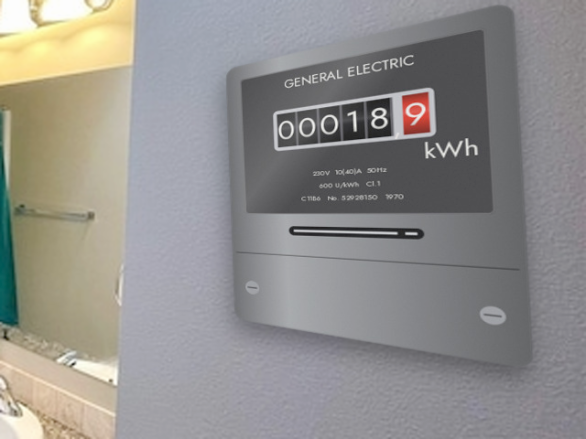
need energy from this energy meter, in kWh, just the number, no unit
18.9
